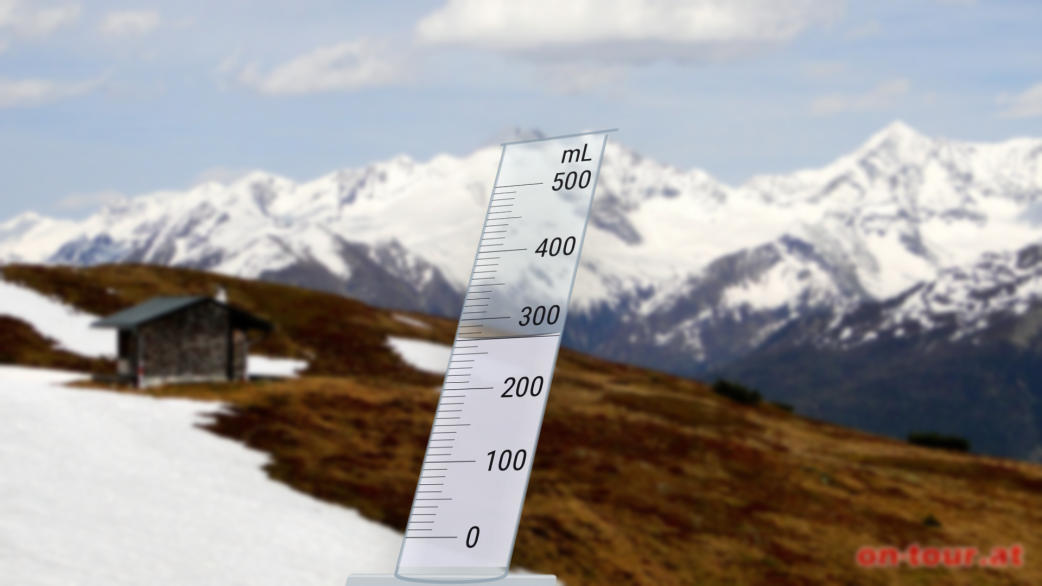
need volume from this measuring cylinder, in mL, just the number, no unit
270
